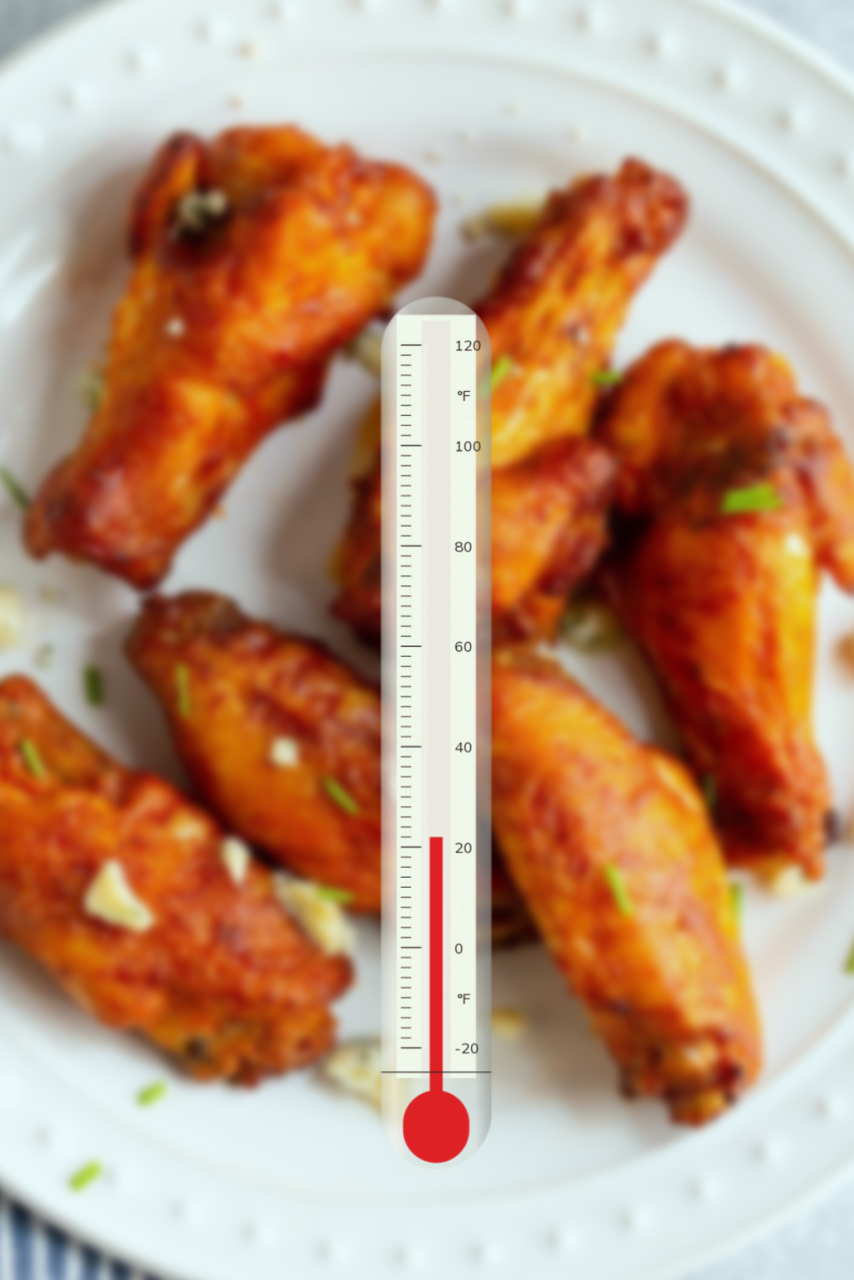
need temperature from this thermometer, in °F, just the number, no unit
22
